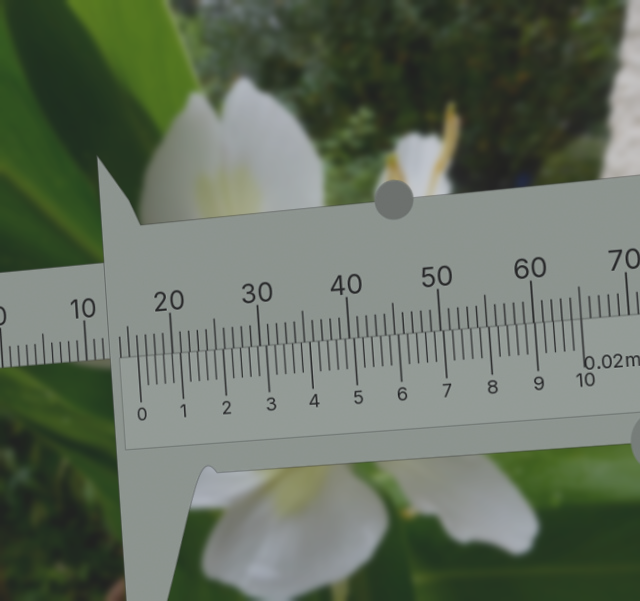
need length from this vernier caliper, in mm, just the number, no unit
16.0
